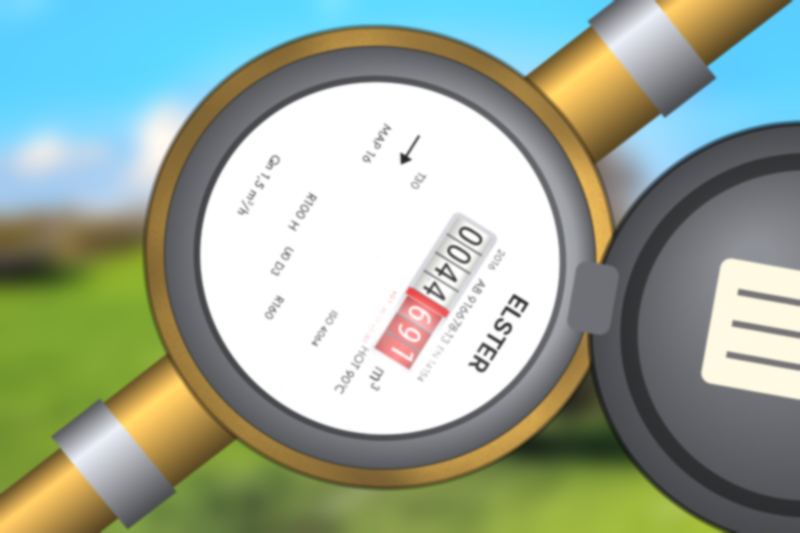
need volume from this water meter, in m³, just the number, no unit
44.691
